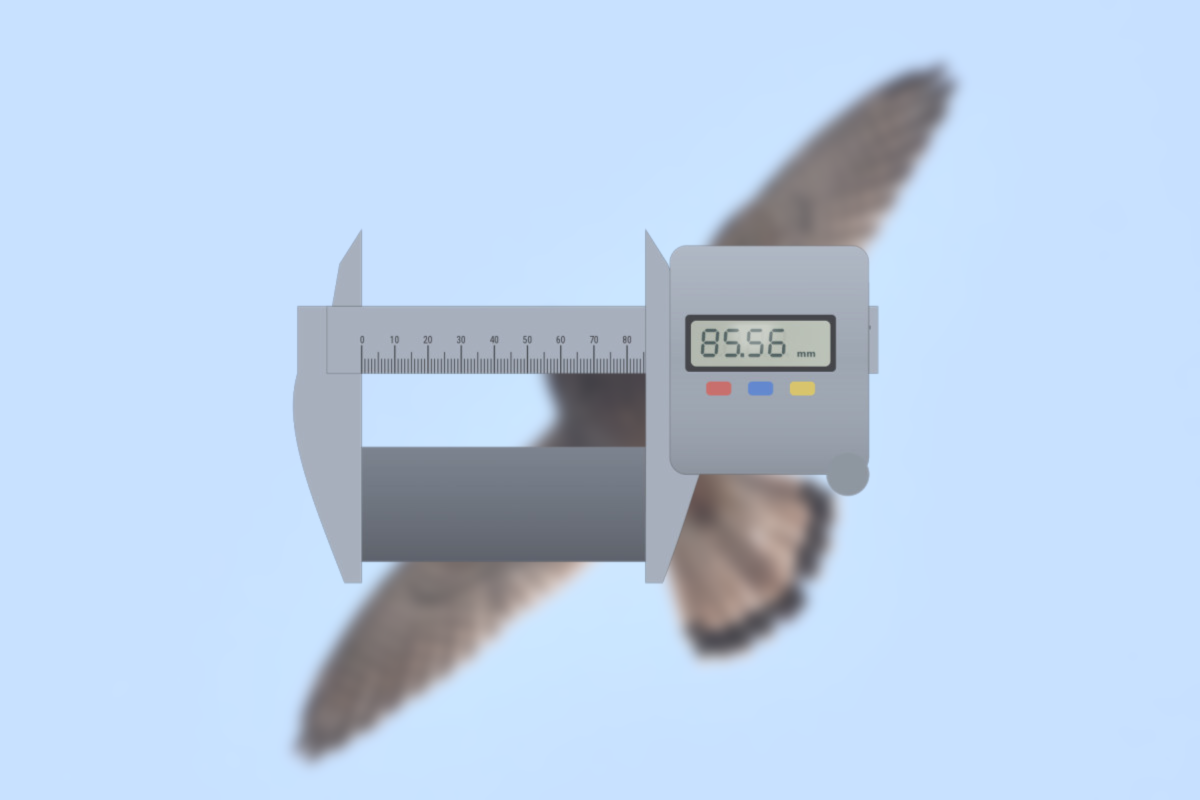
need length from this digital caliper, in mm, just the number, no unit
85.56
